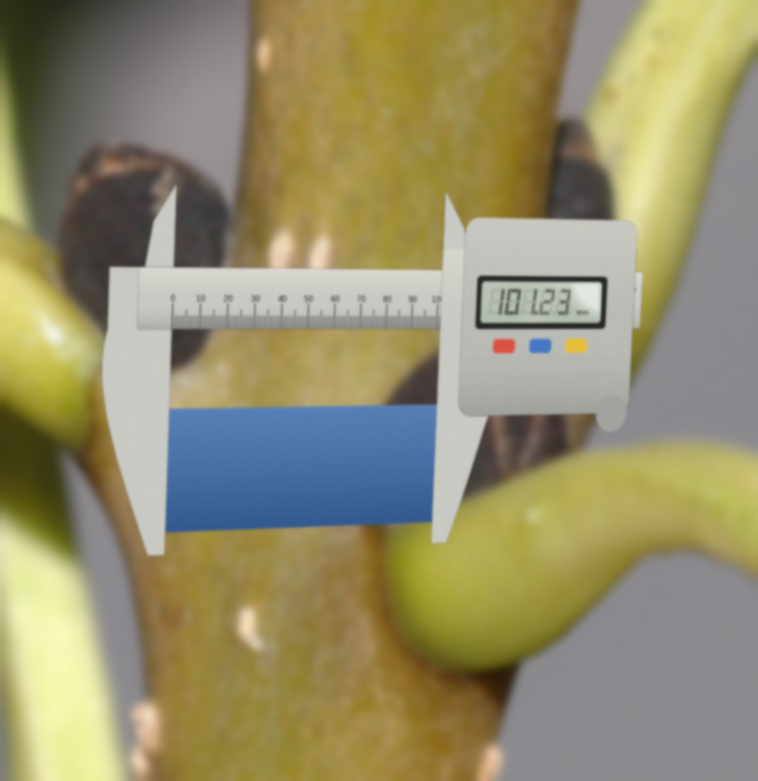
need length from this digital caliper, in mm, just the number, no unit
101.23
